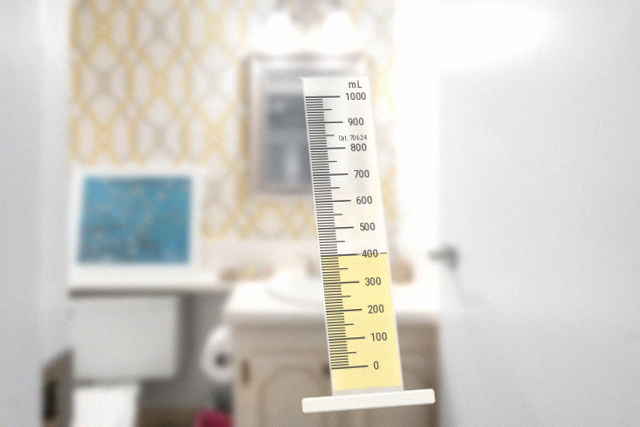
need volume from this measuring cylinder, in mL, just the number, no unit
400
